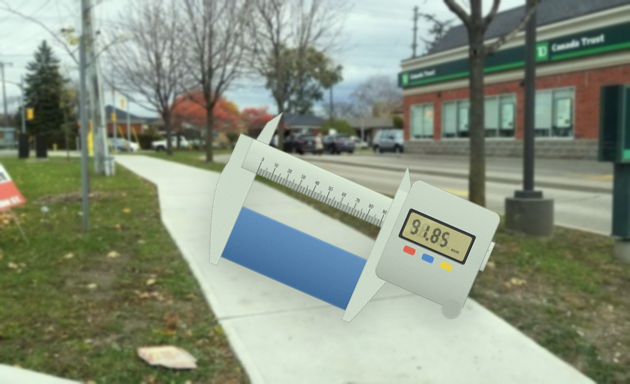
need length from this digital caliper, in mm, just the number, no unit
91.85
